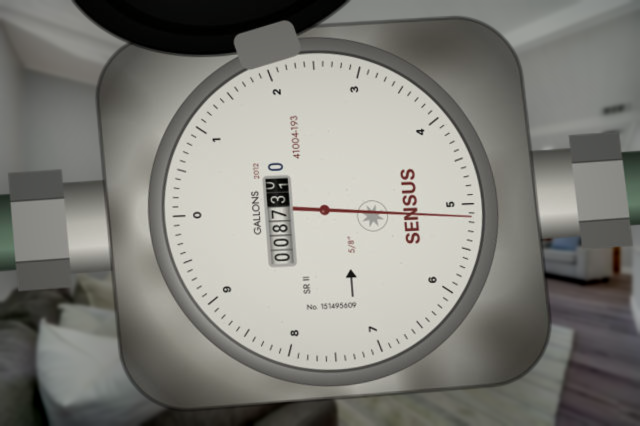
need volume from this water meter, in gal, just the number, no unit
87305.1
